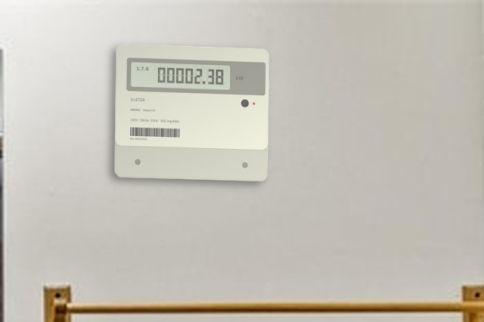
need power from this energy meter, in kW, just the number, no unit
2.38
